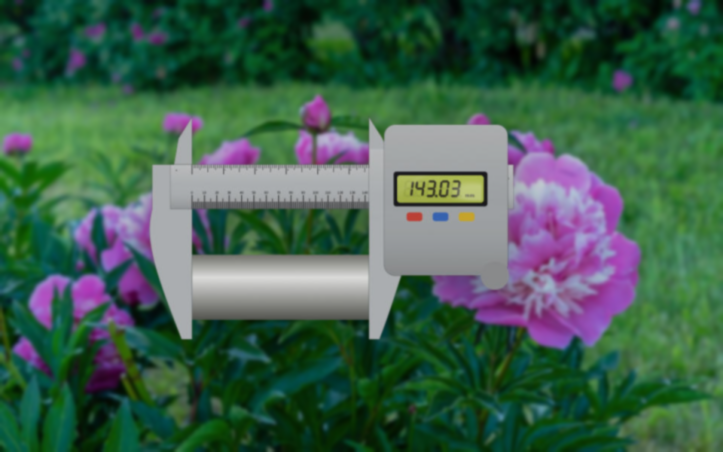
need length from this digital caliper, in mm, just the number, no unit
143.03
